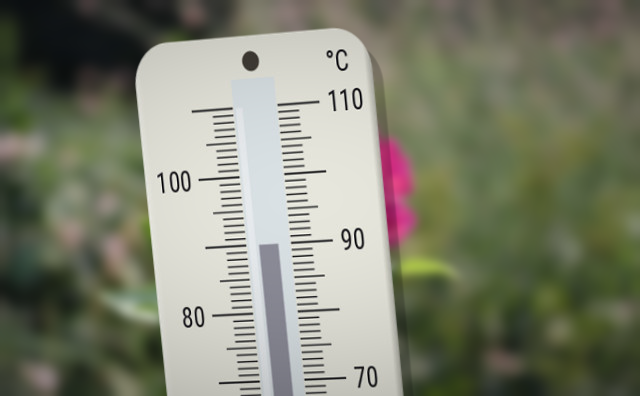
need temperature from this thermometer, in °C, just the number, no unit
90
